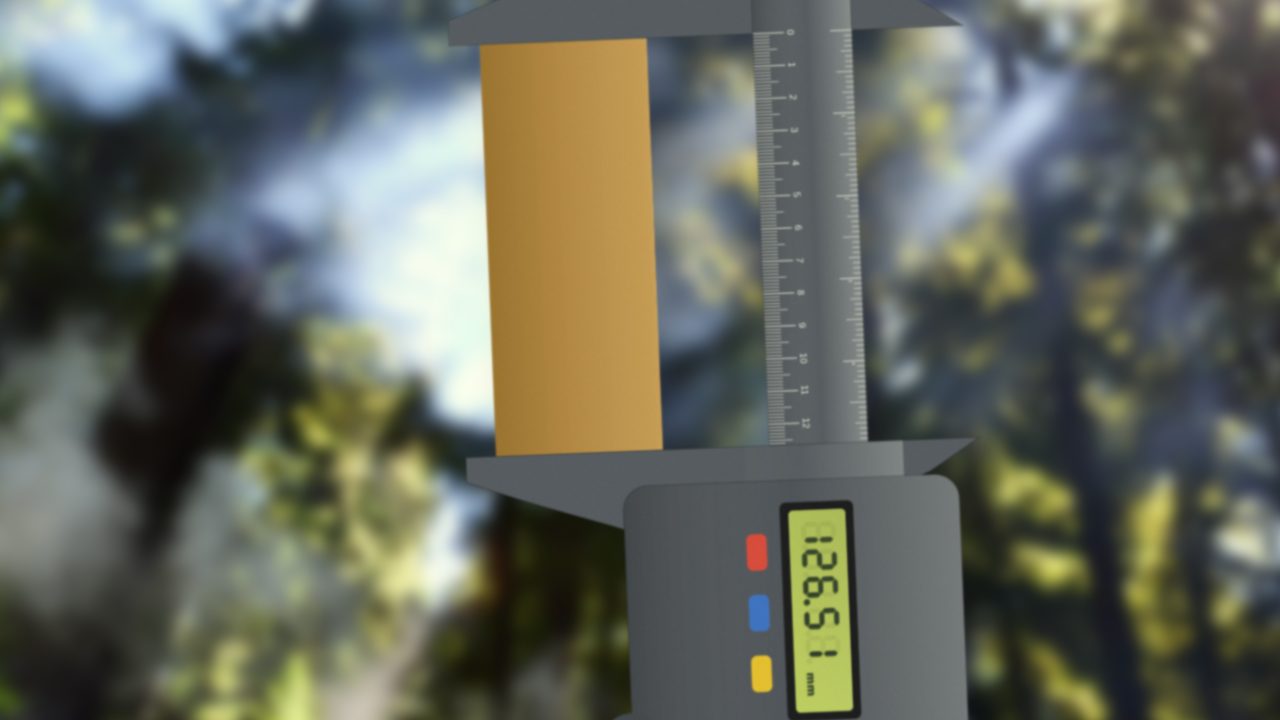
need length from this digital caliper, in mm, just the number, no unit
126.51
